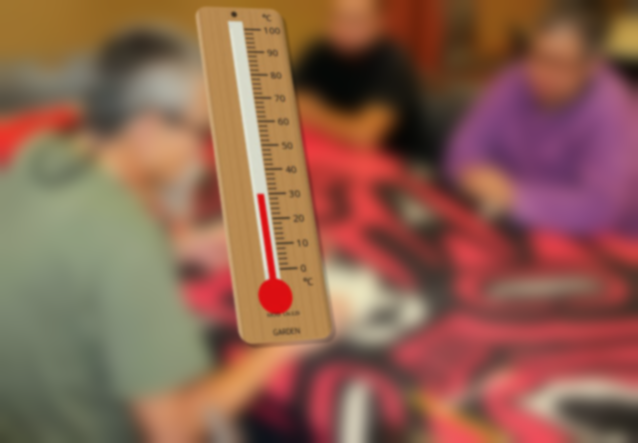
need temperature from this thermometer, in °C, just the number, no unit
30
